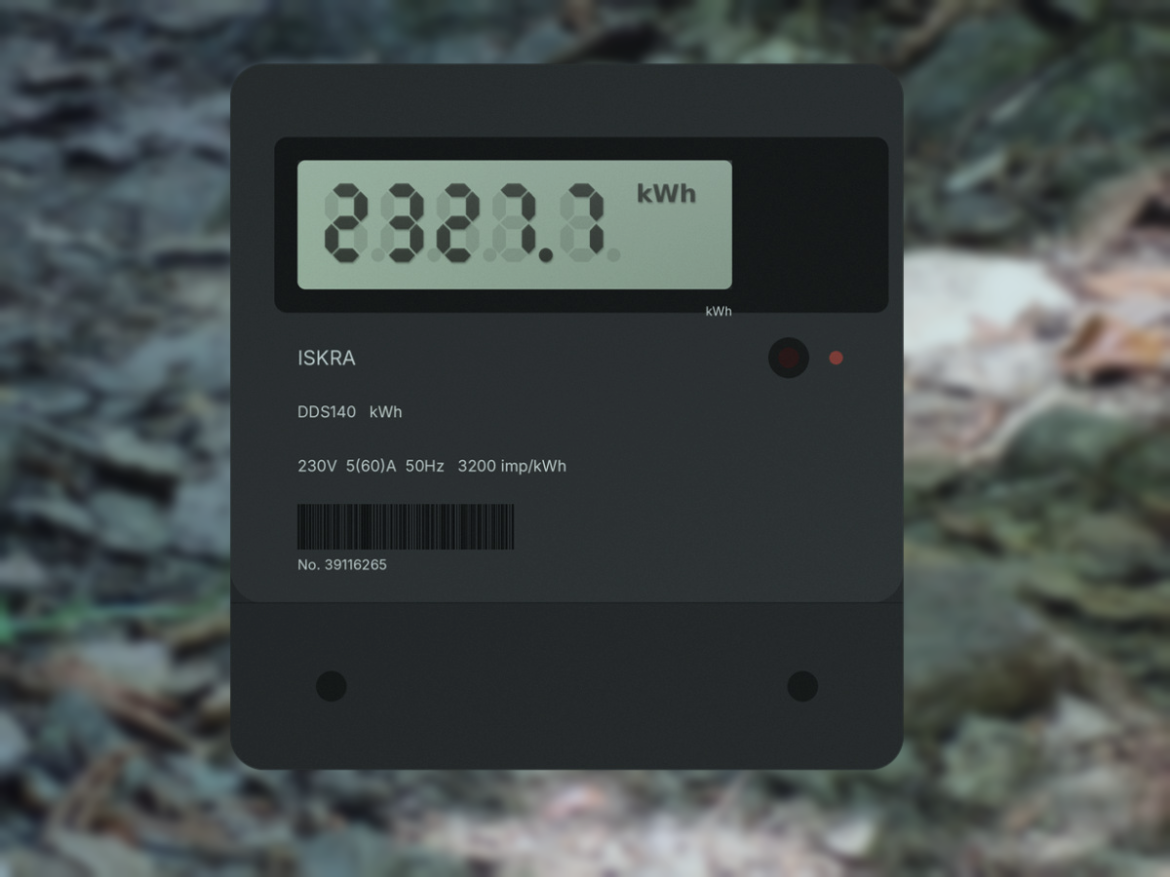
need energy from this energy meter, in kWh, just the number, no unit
2327.7
